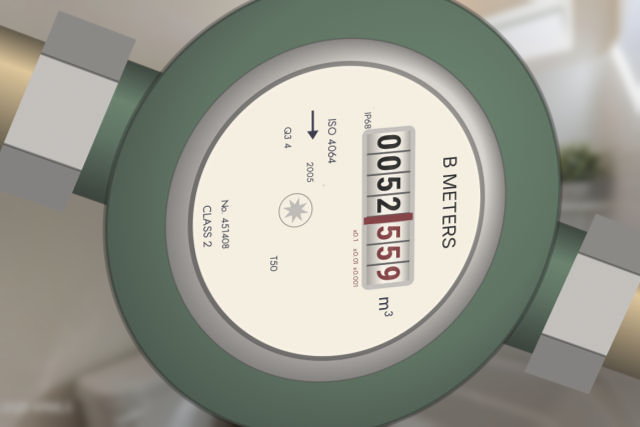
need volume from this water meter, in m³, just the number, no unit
52.559
